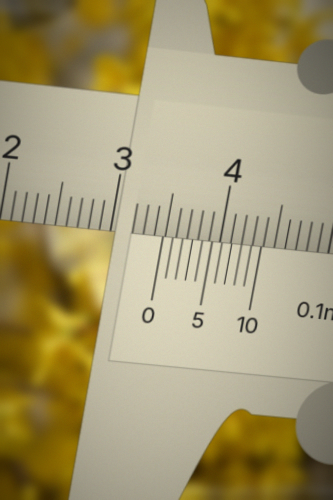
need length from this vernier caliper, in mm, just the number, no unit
34.8
